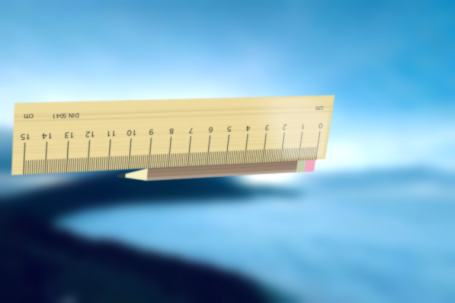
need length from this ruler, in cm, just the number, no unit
10.5
